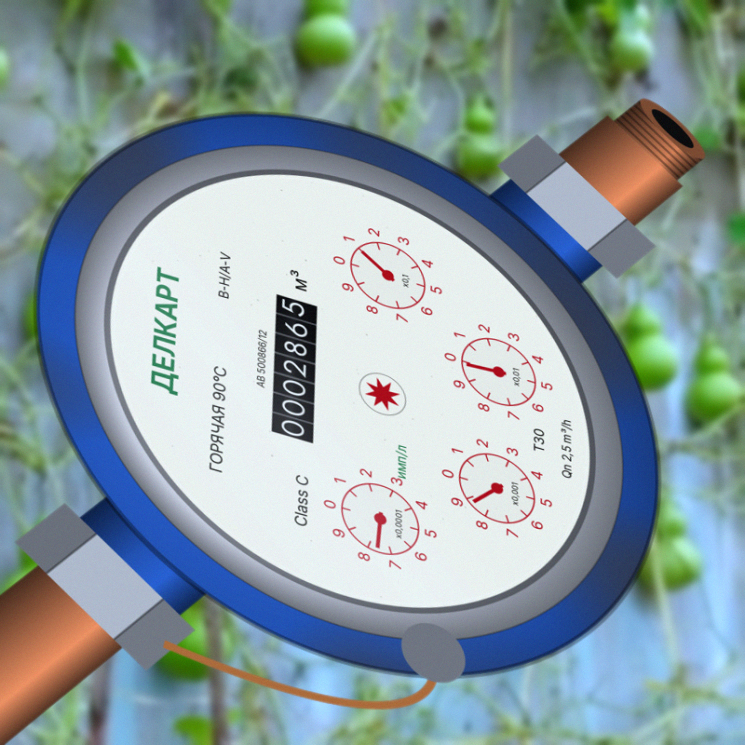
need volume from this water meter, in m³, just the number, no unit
2865.0987
